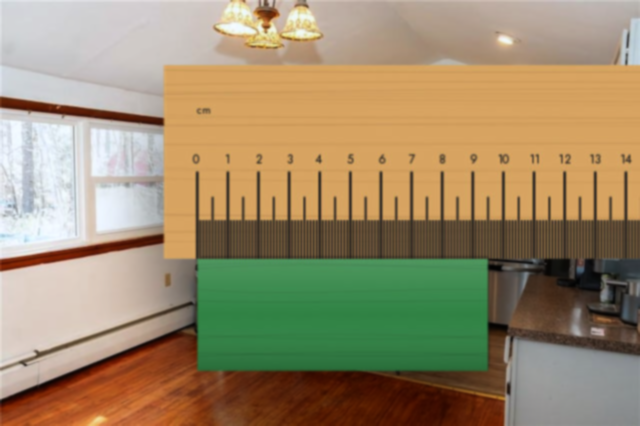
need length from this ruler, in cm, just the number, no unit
9.5
